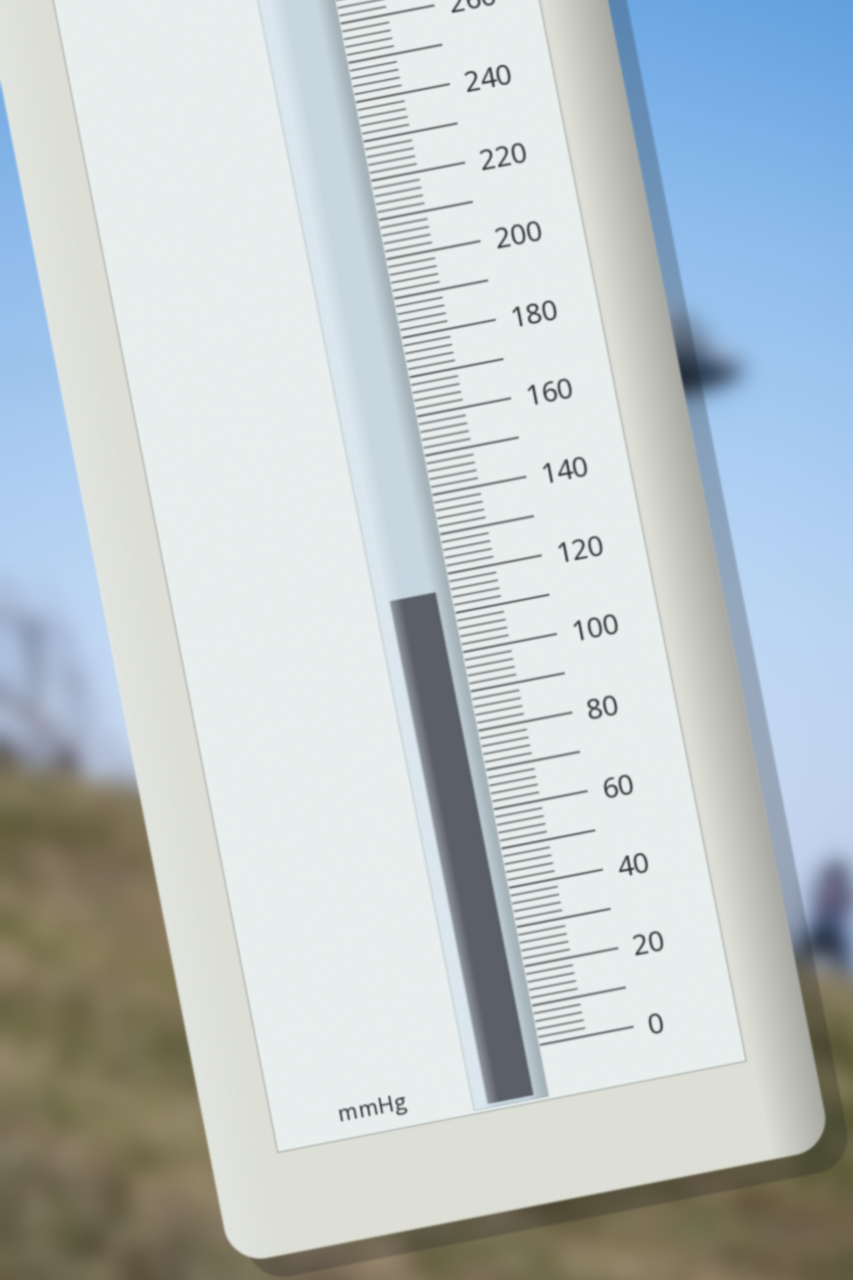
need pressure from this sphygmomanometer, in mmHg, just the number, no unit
116
